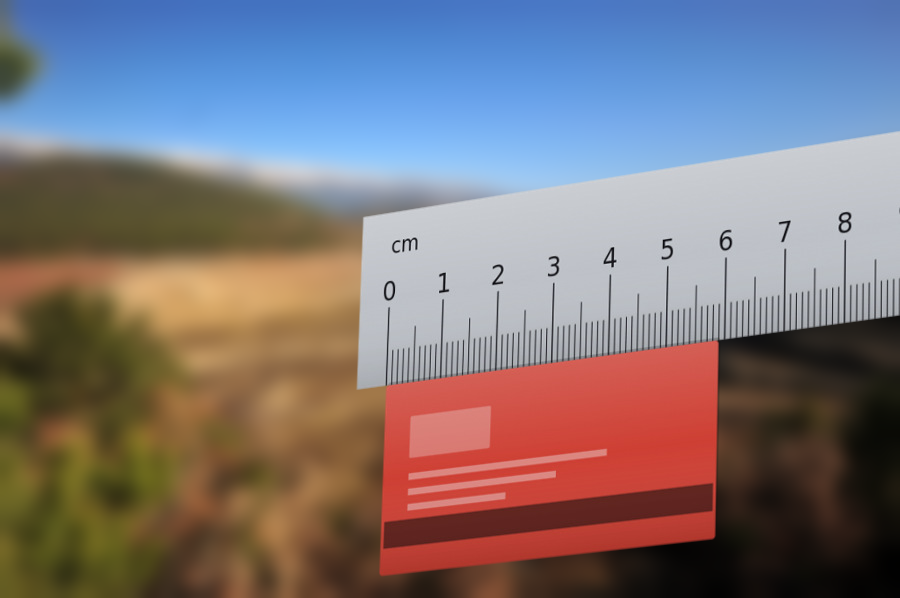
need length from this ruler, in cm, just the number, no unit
5.9
